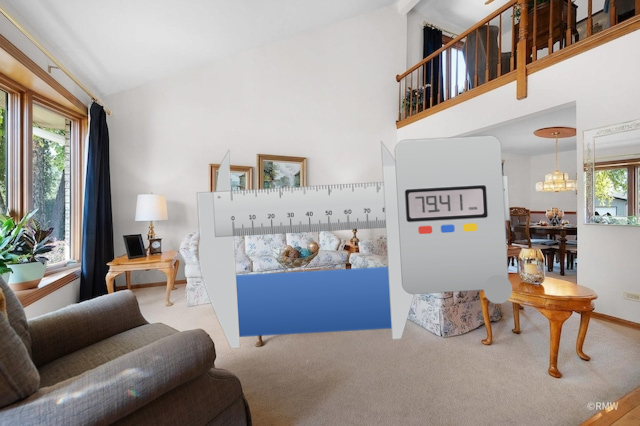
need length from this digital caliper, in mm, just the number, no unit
79.41
